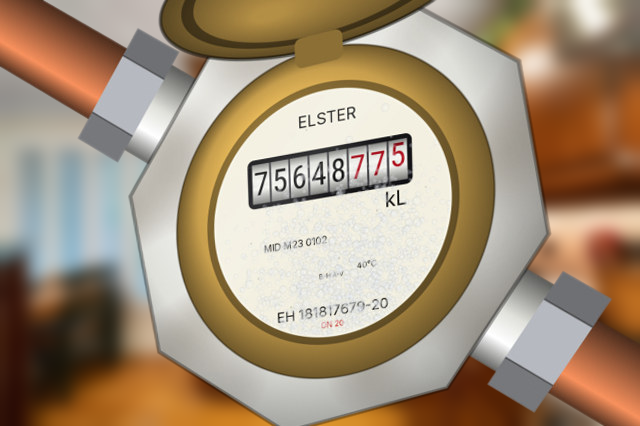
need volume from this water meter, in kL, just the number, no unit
75648.775
